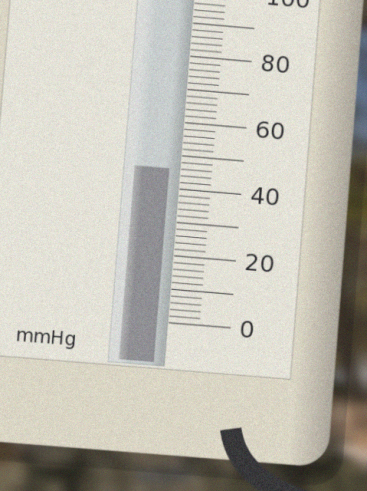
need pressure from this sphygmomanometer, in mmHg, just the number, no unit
46
